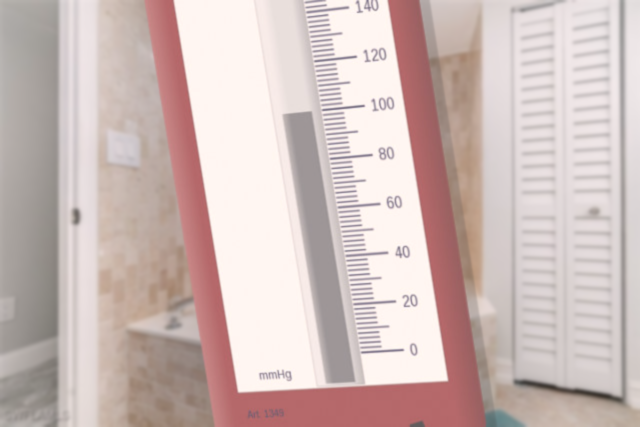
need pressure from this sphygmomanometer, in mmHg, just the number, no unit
100
